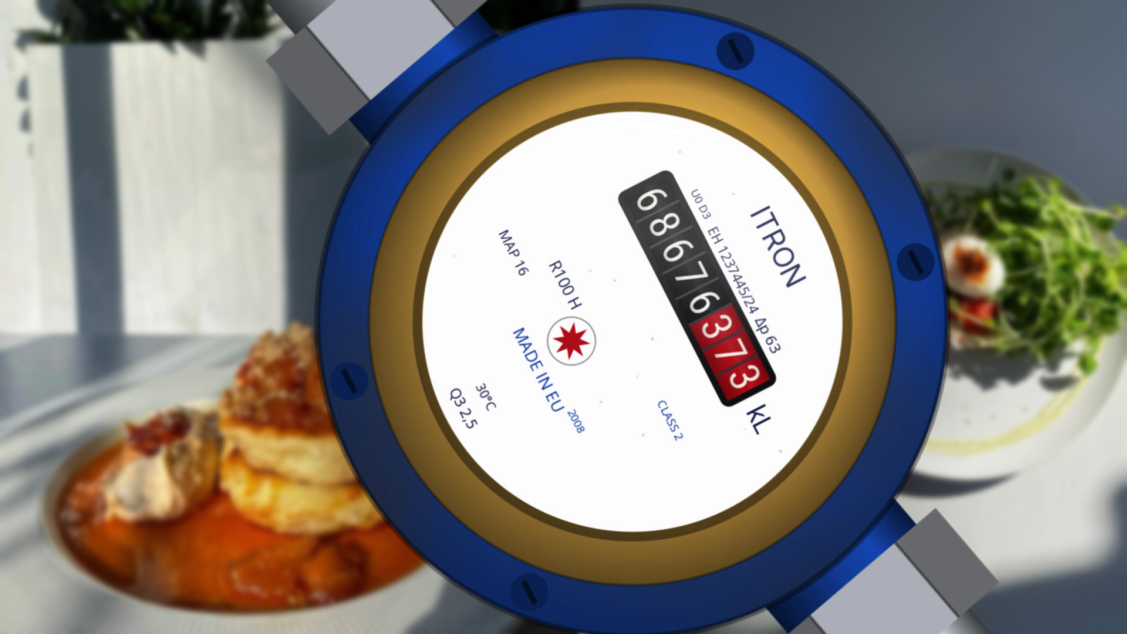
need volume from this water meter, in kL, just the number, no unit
68676.373
